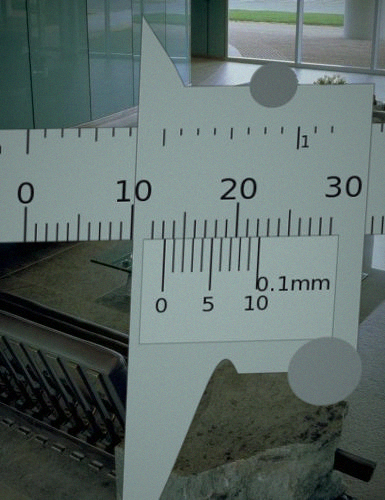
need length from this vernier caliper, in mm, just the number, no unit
13.2
